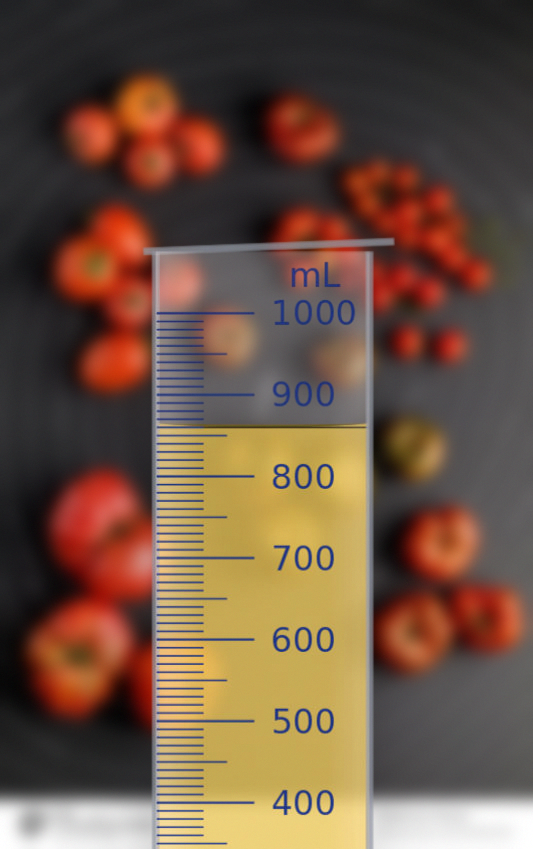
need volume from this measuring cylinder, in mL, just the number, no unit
860
